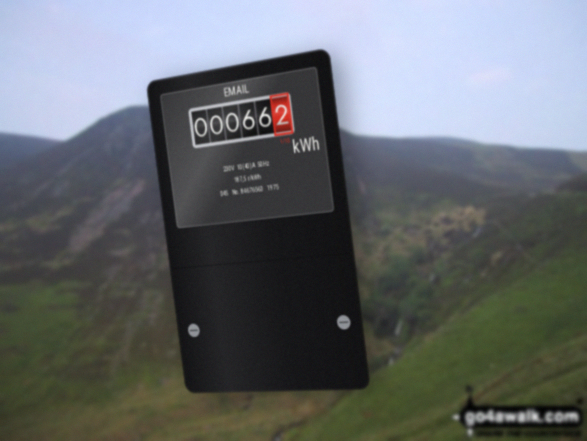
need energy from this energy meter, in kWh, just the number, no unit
66.2
